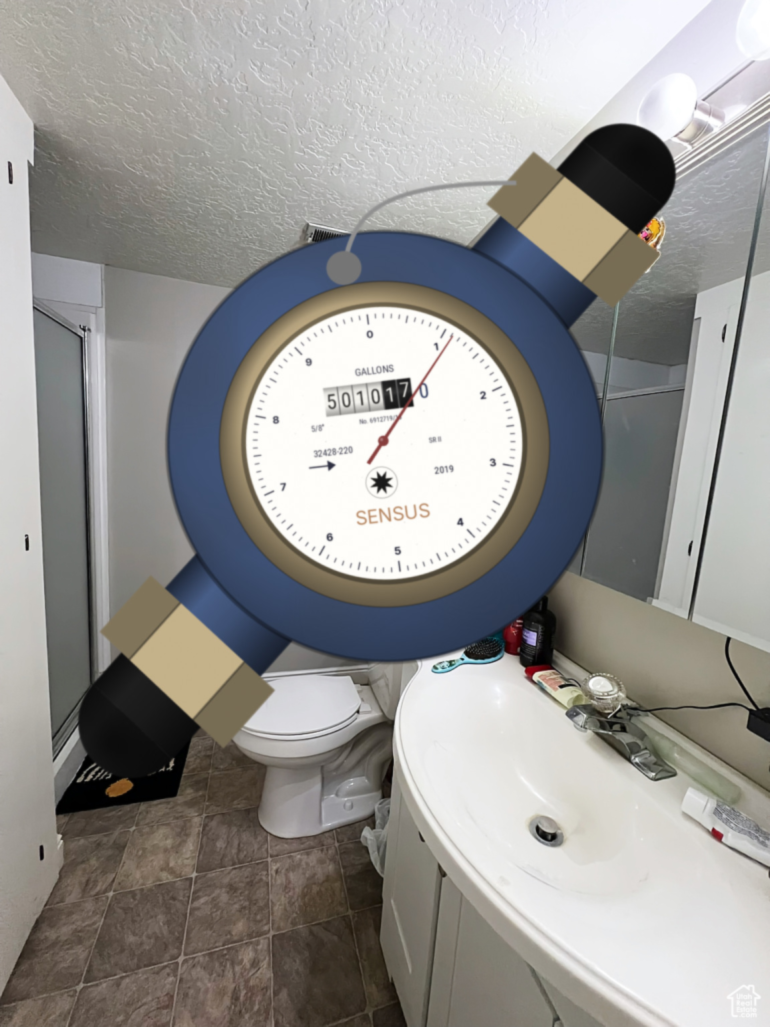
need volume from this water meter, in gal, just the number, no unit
5010171.1
